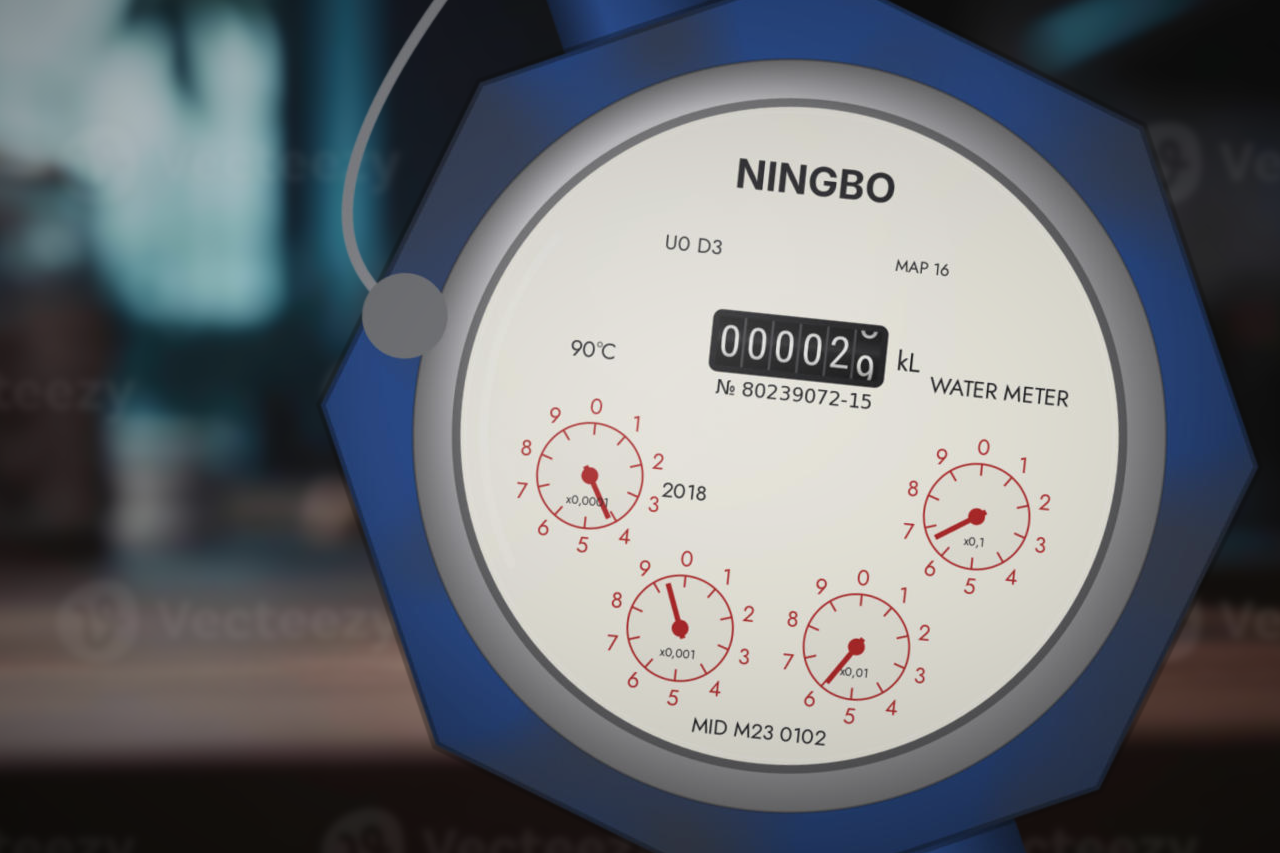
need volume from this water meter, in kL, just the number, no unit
28.6594
